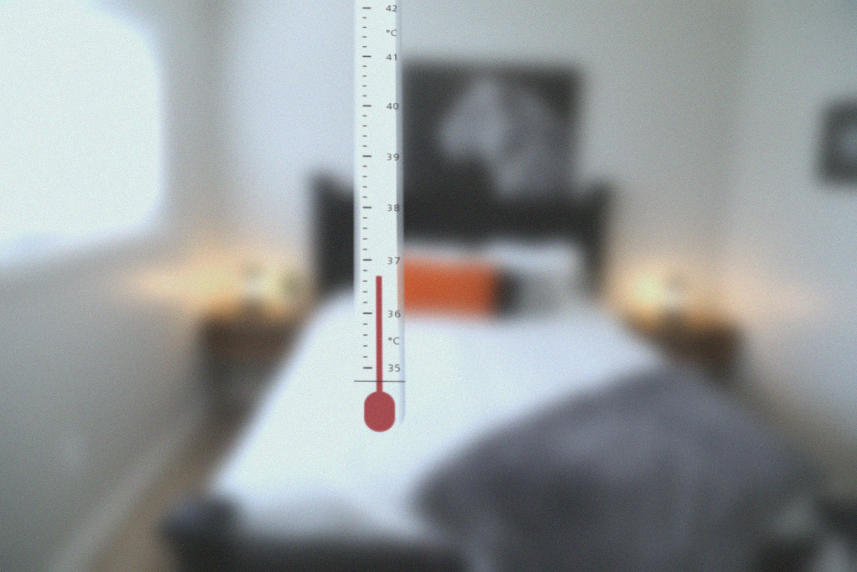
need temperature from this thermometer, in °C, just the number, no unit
36.7
